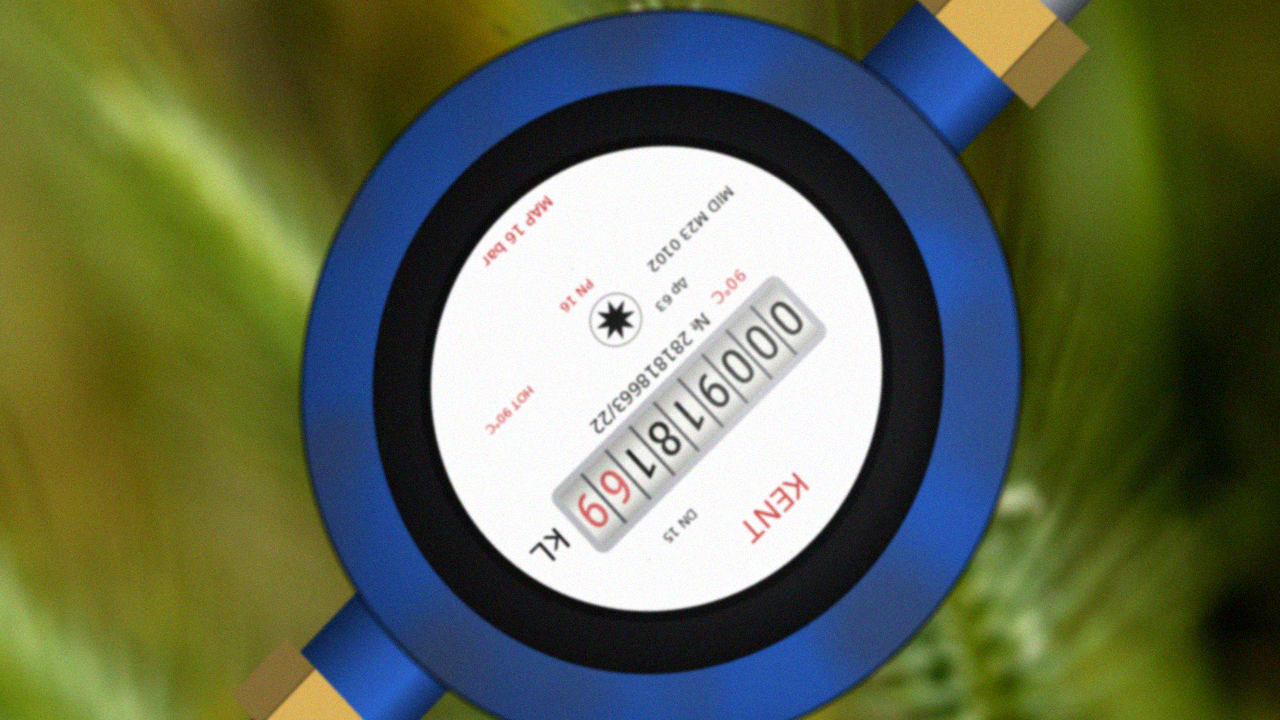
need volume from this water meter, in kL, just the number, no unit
9181.69
